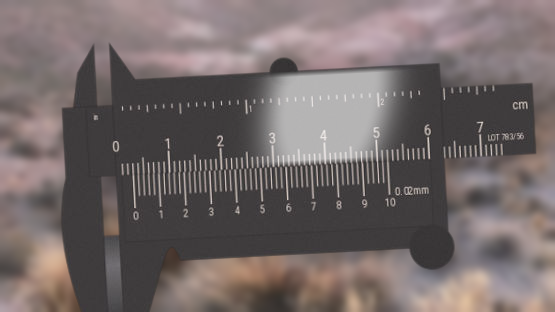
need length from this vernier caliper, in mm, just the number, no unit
3.0
